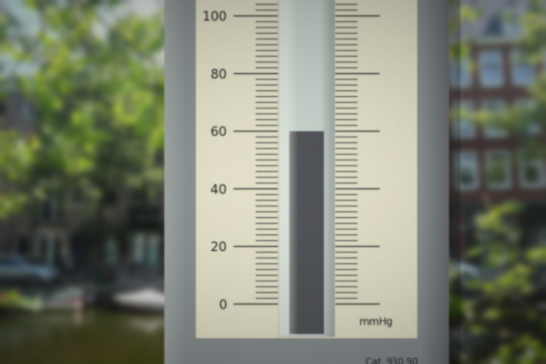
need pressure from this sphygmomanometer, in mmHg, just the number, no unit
60
